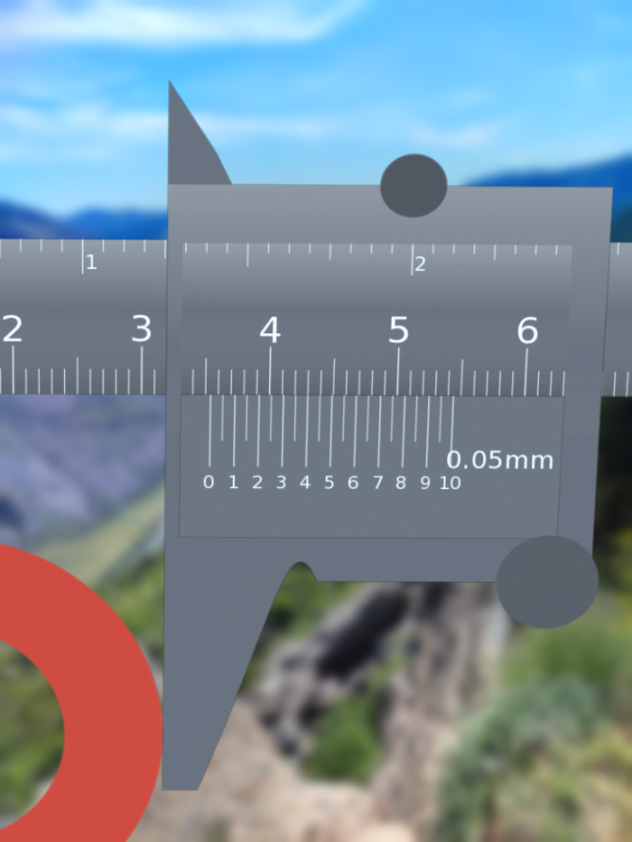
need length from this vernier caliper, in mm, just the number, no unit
35.4
